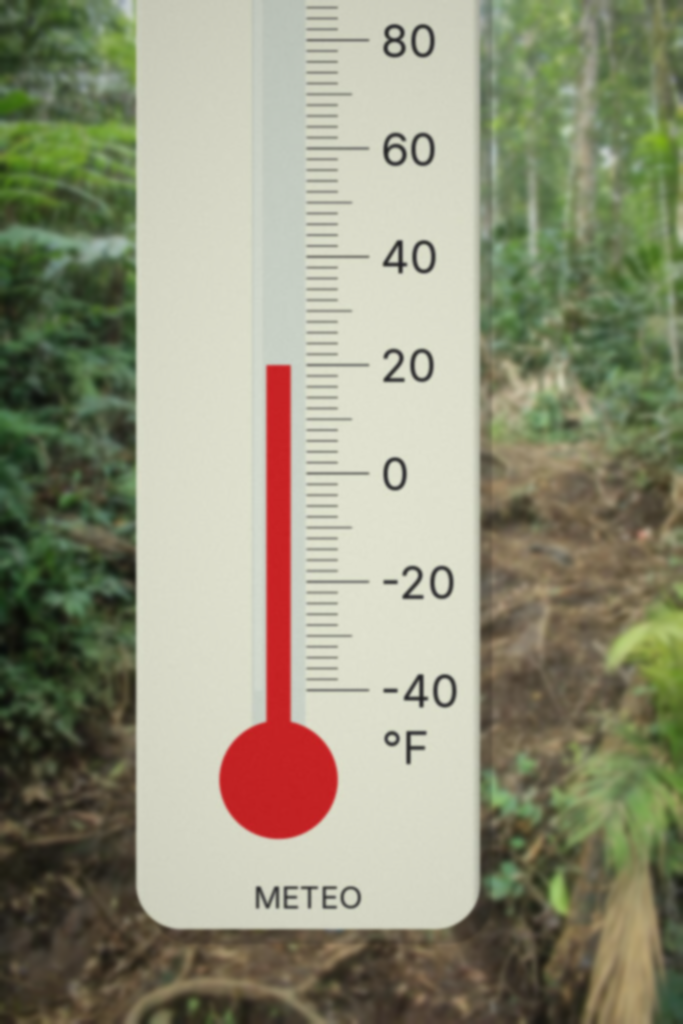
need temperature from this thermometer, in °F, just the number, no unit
20
